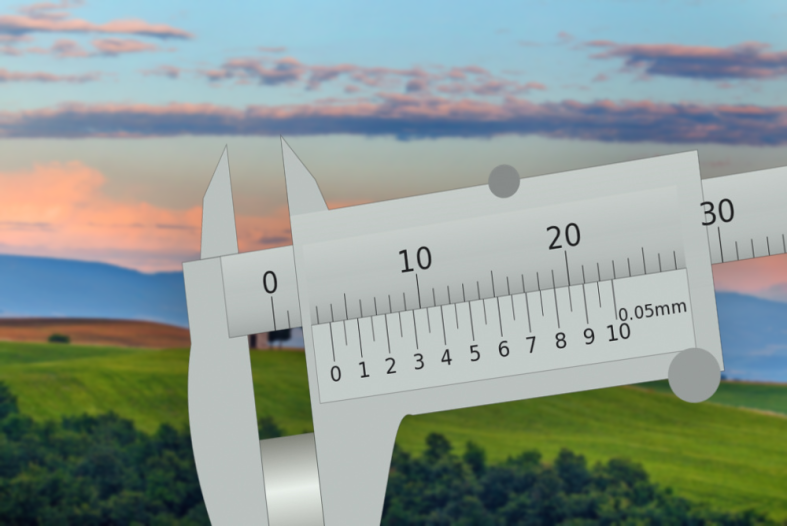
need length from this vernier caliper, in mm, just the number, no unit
3.8
